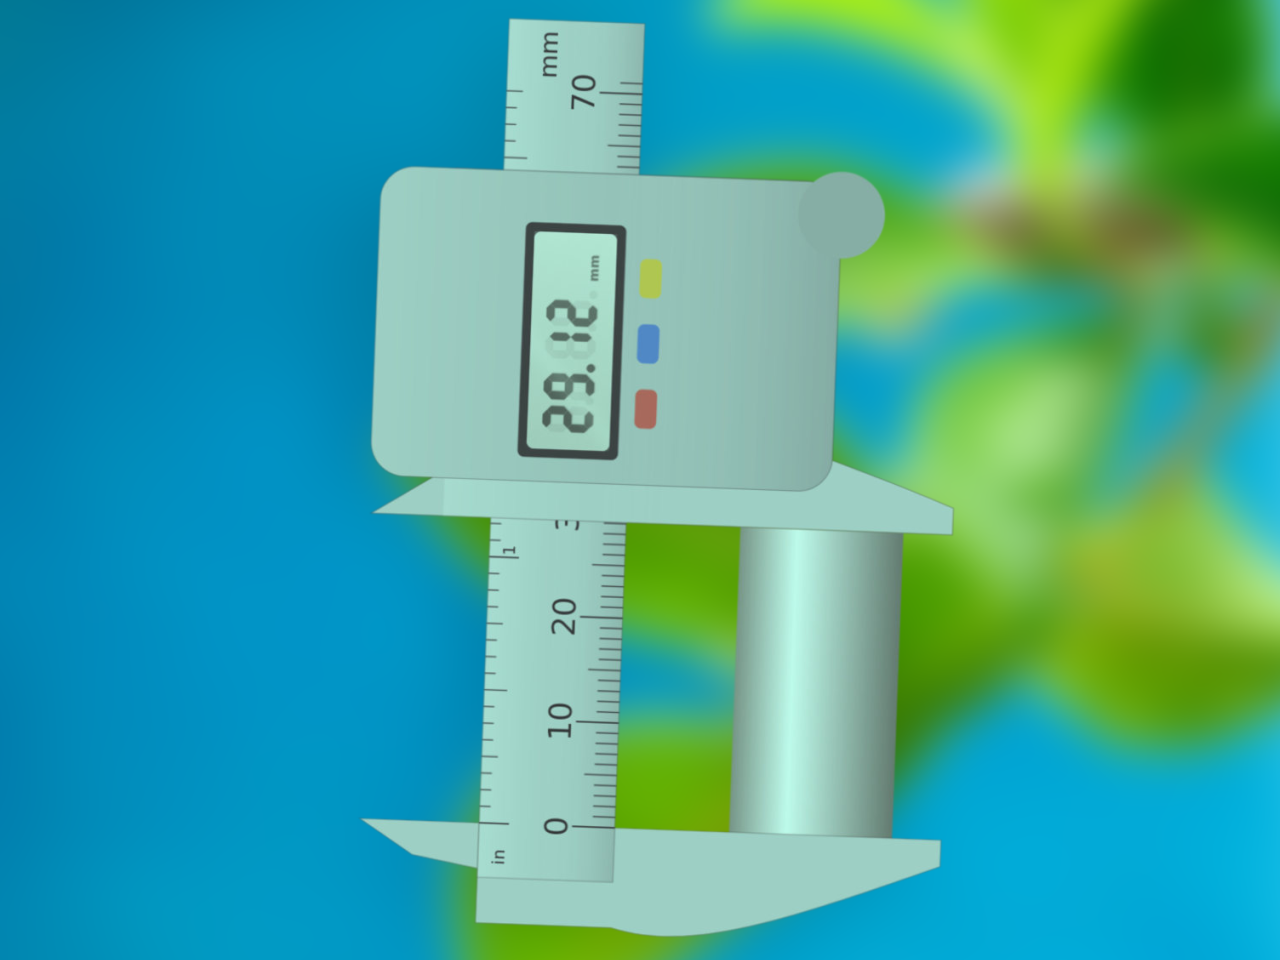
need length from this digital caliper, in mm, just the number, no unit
29.12
